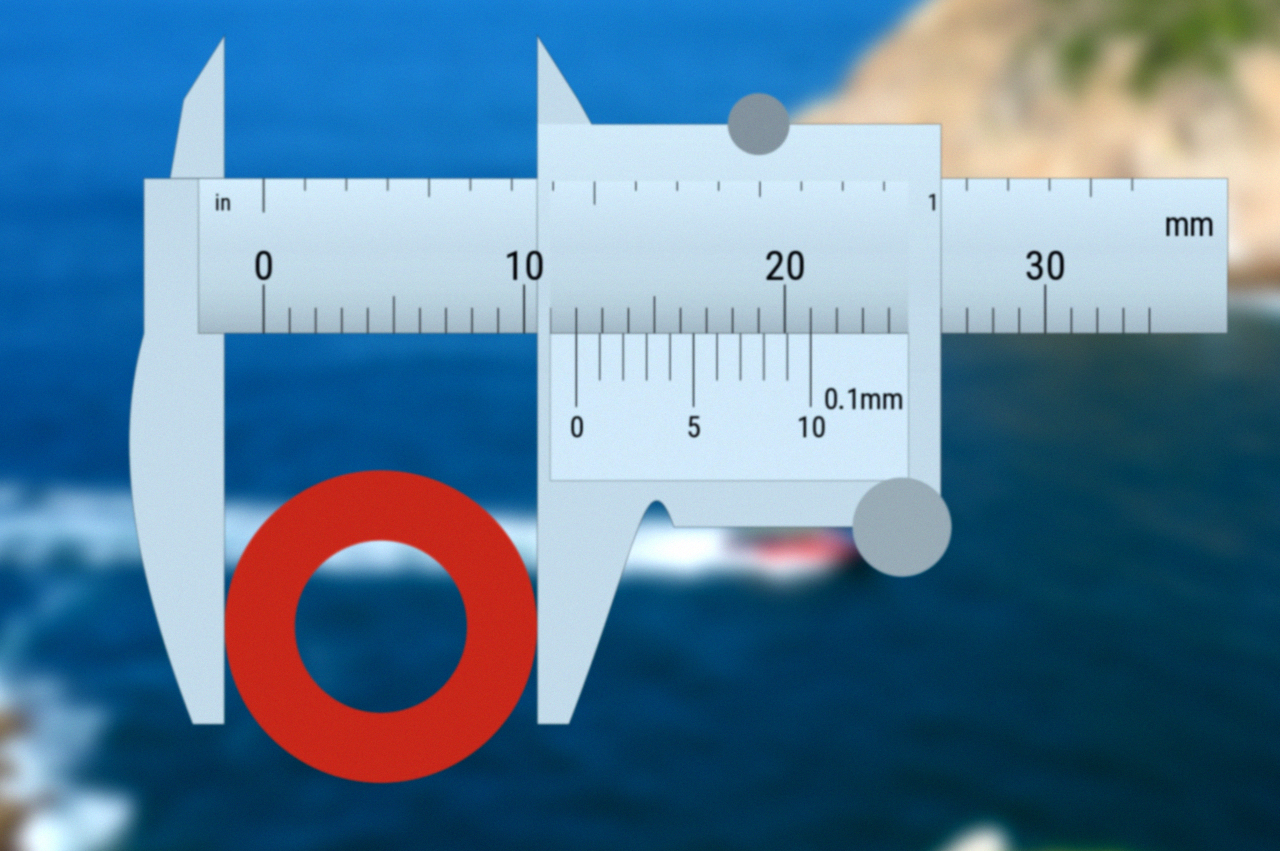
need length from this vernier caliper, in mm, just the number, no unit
12.0
